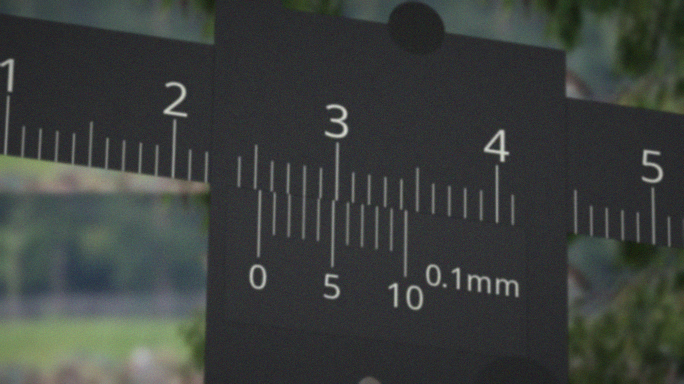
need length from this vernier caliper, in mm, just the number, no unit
25.3
